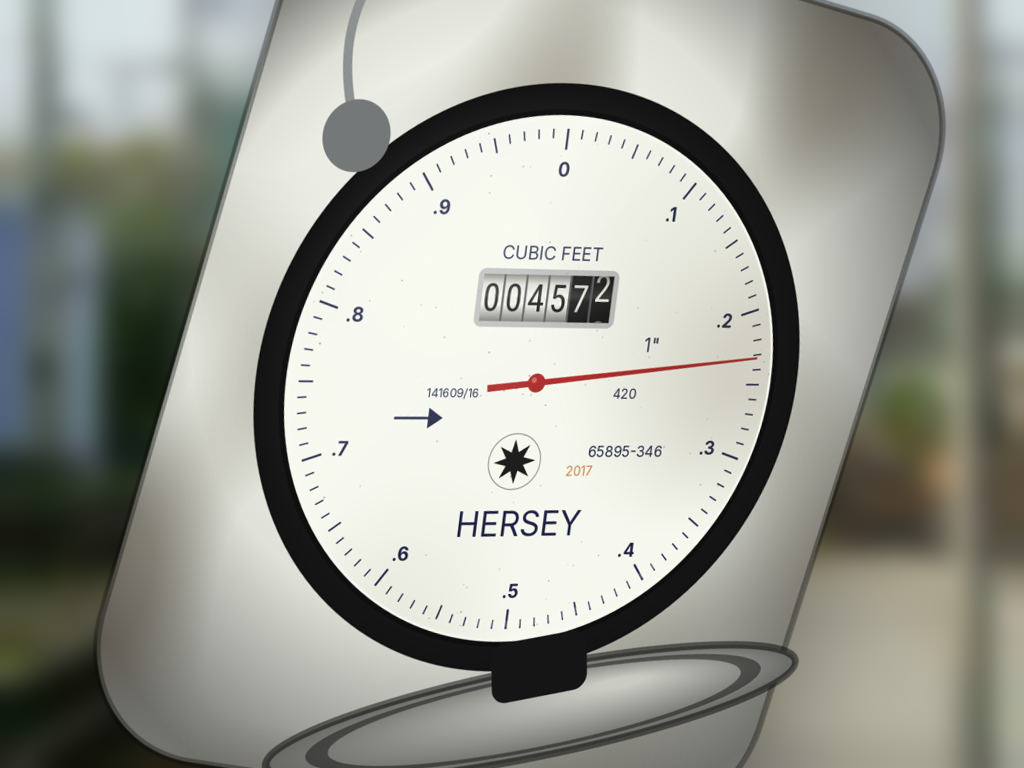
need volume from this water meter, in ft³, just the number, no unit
4572.23
